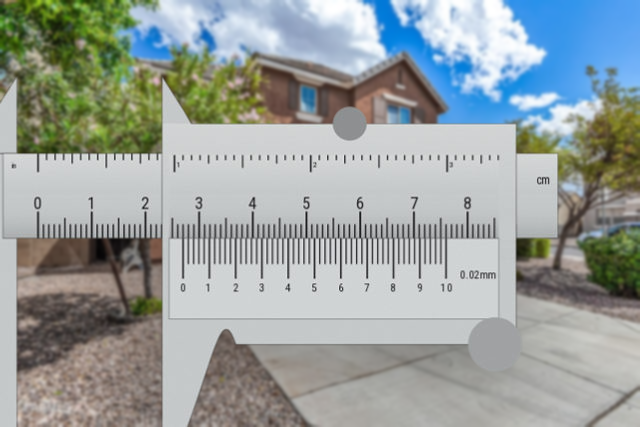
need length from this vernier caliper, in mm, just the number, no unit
27.0
